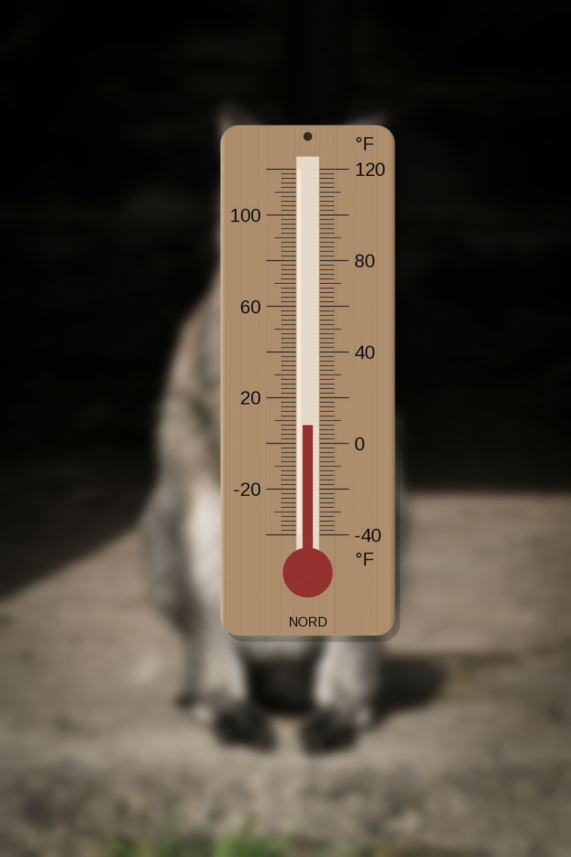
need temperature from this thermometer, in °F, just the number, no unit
8
